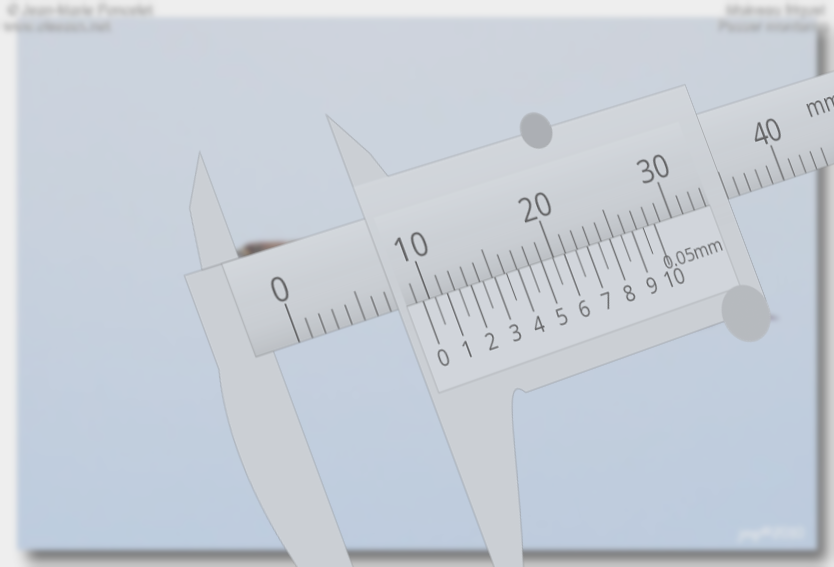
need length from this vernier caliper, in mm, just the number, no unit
9.5
